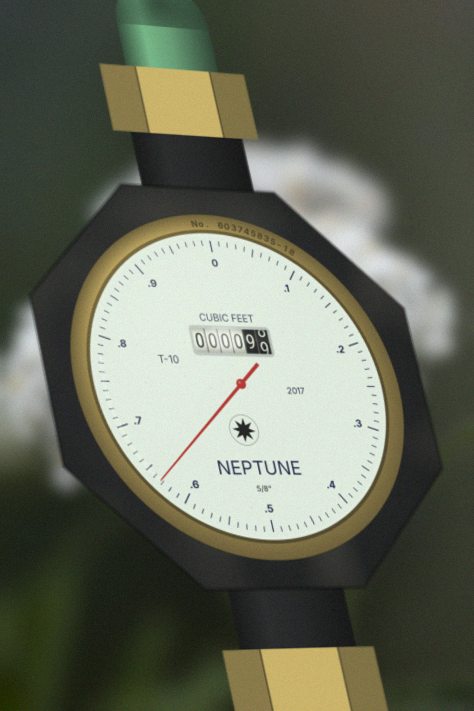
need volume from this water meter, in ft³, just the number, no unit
98.63
